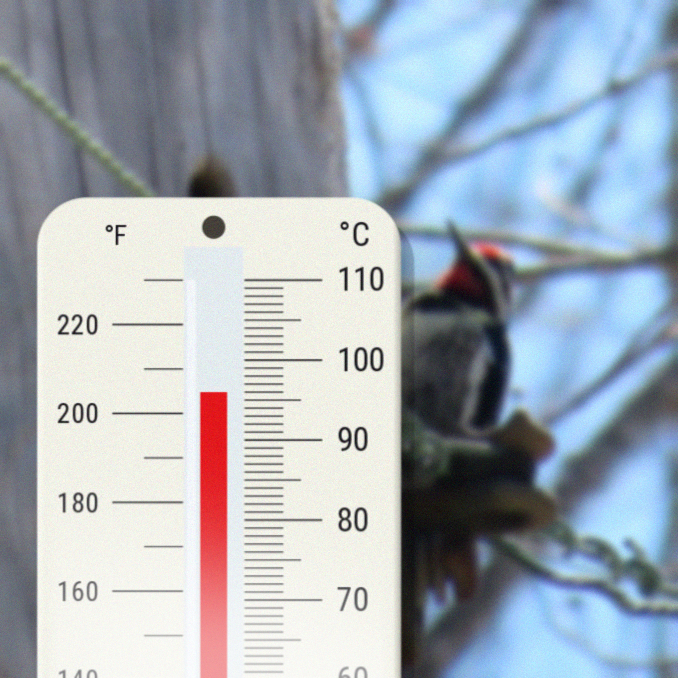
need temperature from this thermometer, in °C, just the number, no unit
96
